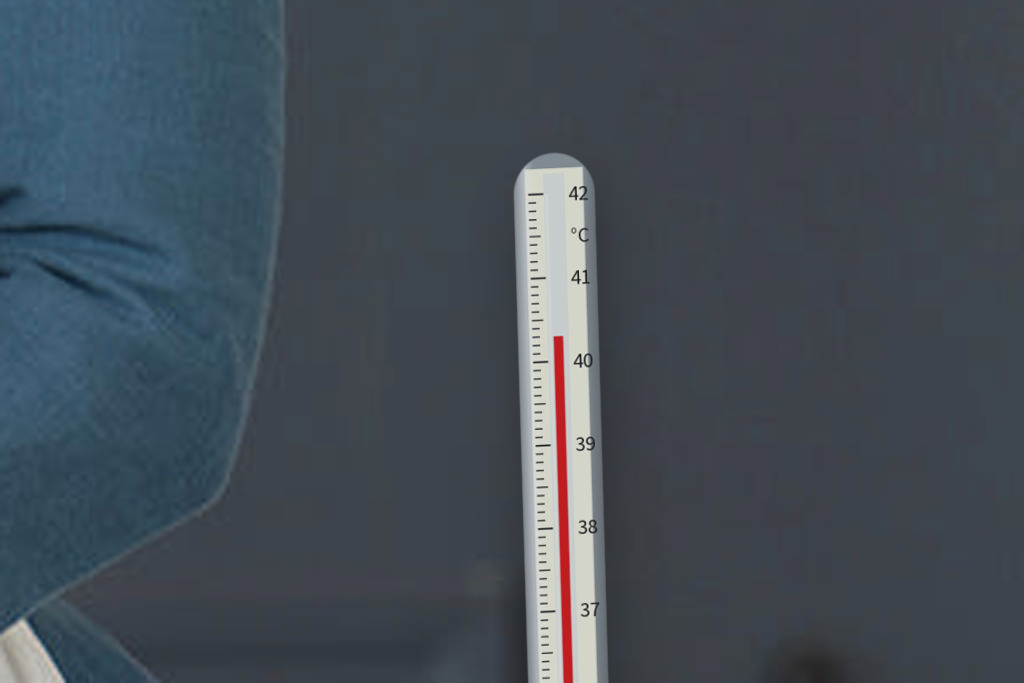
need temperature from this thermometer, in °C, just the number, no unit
40.3
